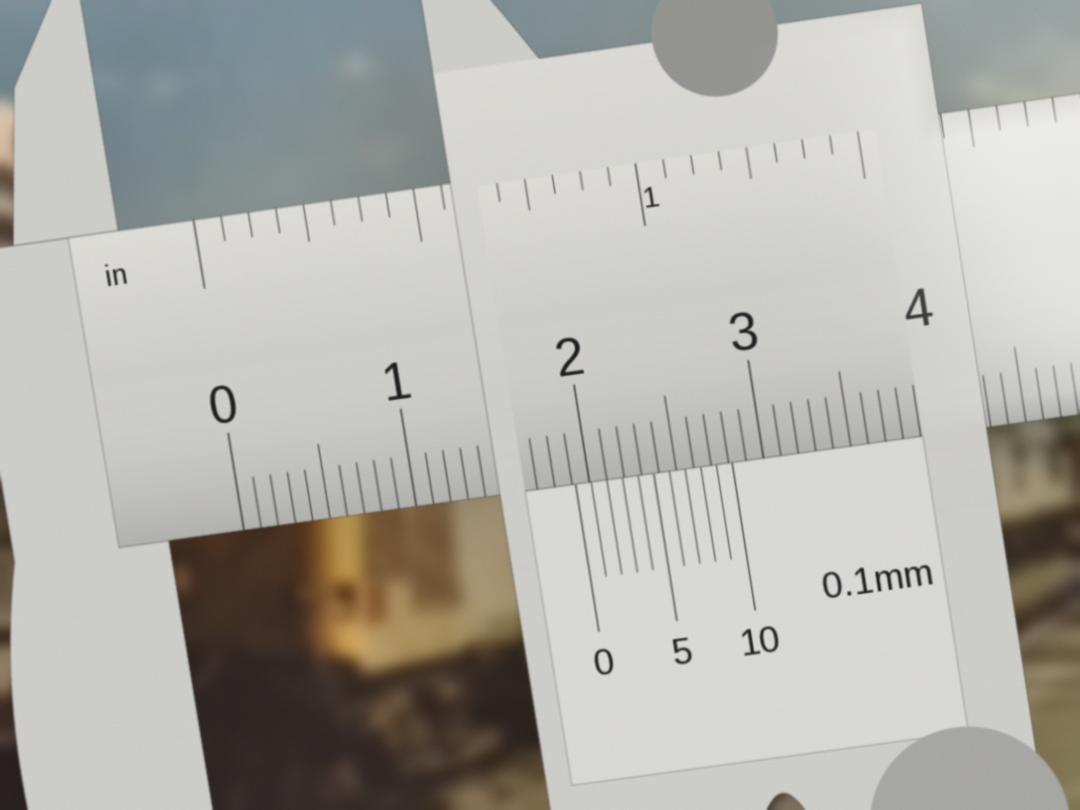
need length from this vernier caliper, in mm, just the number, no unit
19.2
